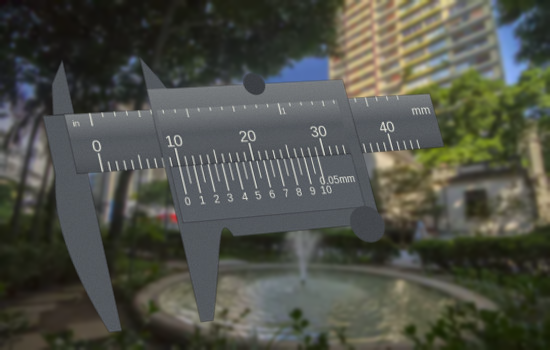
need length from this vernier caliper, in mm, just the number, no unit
10.0
